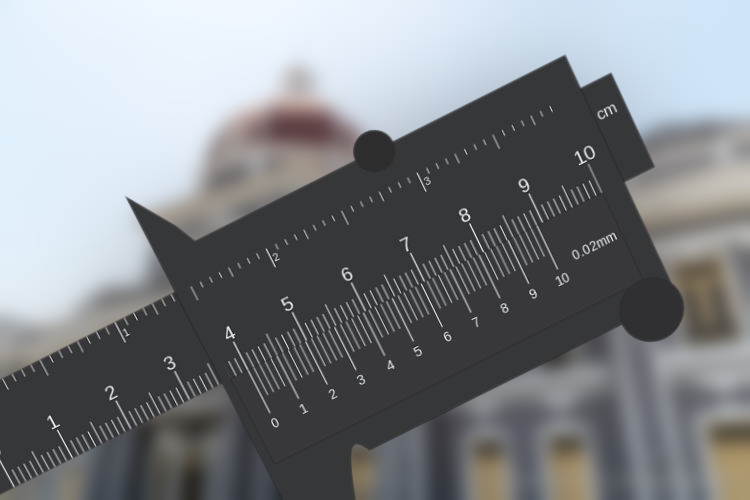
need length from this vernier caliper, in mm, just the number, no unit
40.0
